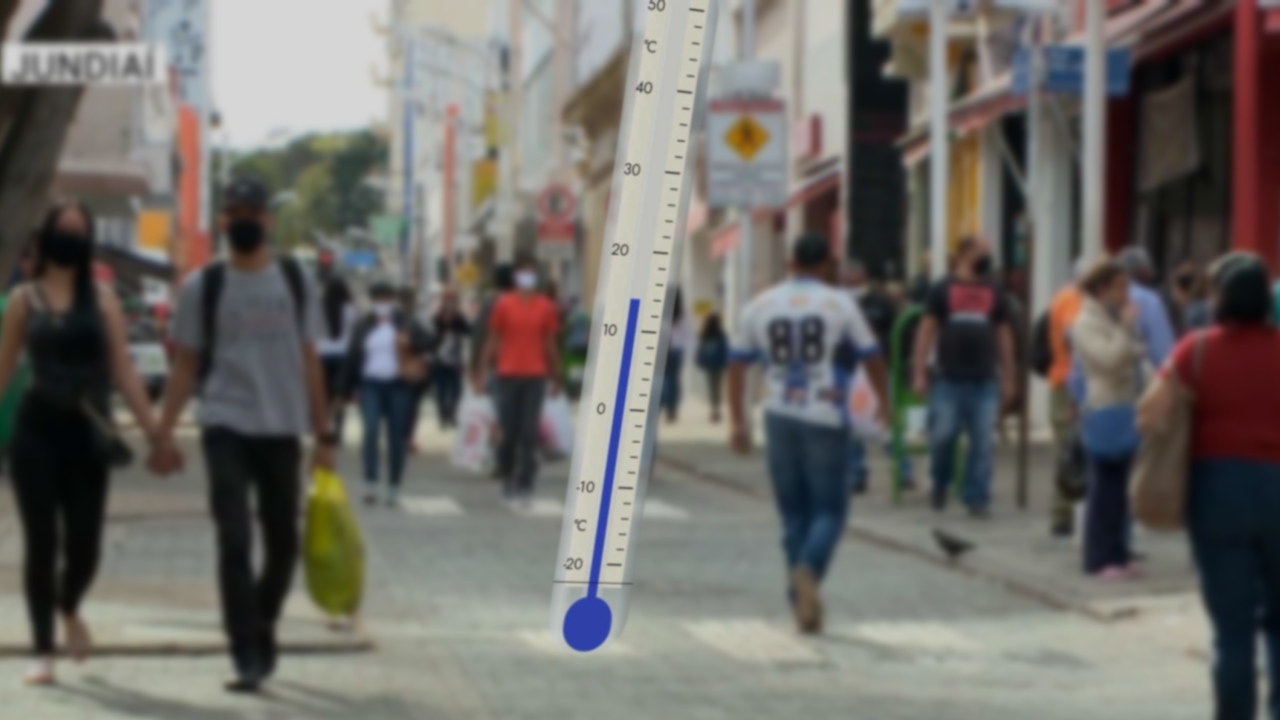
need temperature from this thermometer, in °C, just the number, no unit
14
